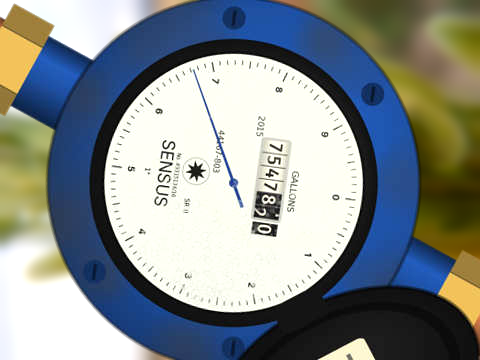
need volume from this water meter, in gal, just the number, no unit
7547816.7
